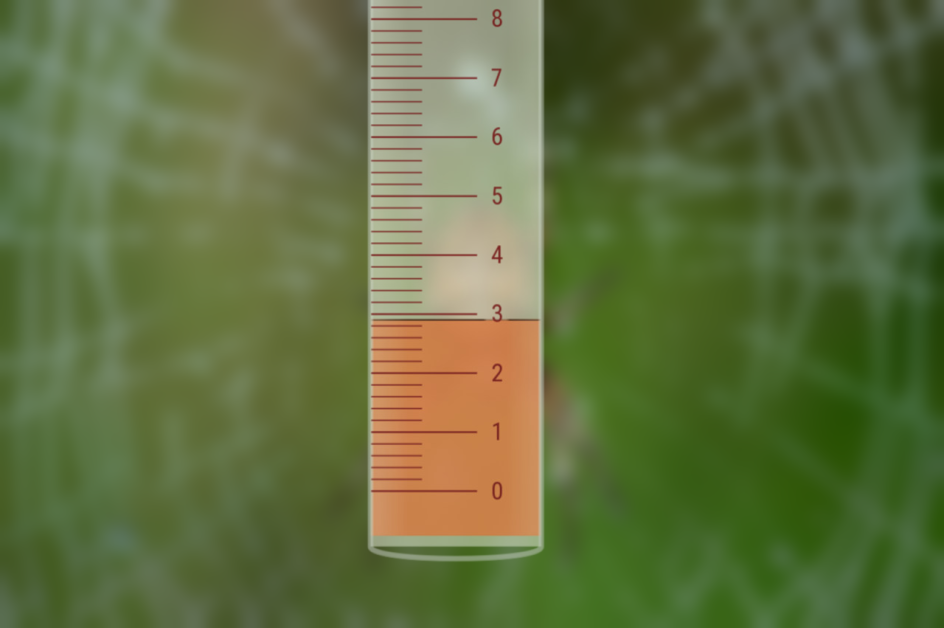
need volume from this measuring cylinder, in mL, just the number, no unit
2.9
